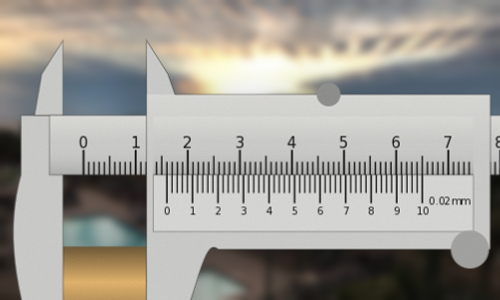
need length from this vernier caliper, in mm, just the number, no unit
16.0
